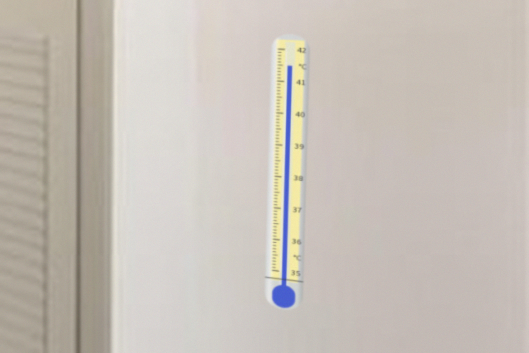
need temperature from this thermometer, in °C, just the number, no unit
41.5
